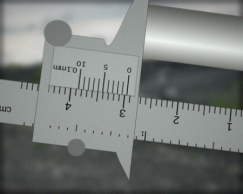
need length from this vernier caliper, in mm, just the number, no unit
29.6
